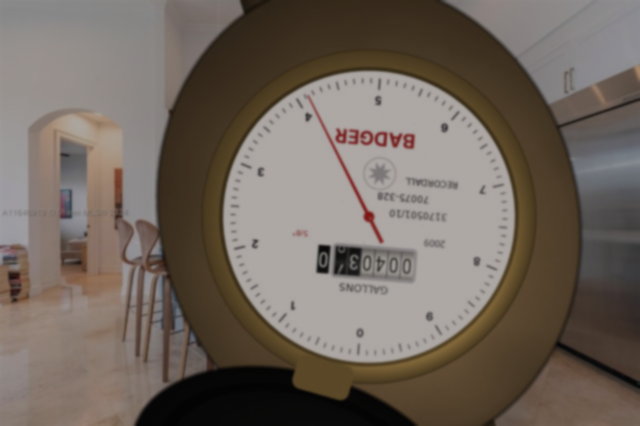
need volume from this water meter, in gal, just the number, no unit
40374.1
